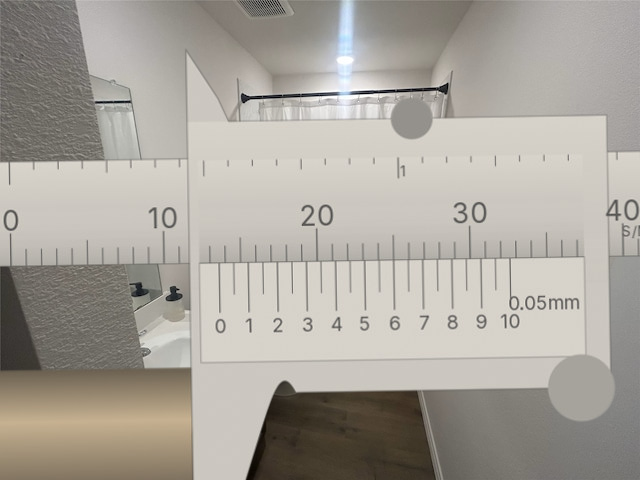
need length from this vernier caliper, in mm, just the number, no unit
13.6
